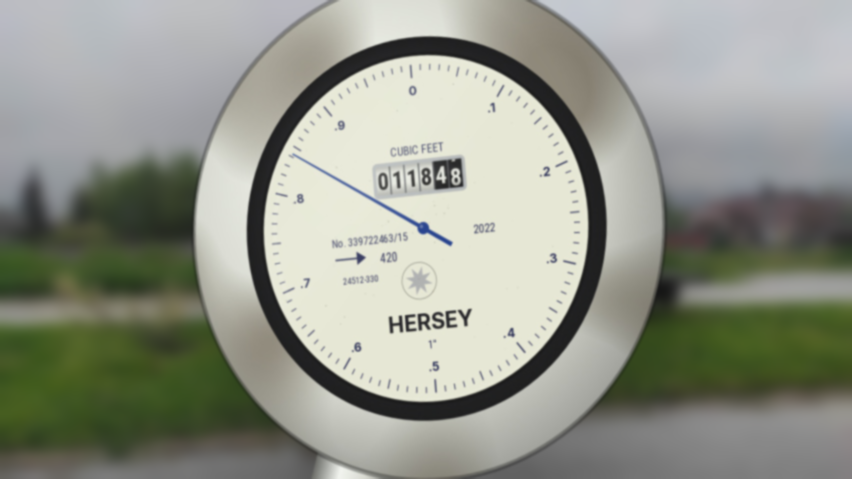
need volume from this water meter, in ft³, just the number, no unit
11847.84
